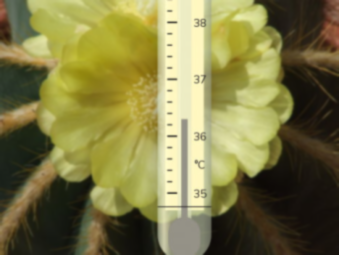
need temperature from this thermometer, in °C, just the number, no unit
36.3
